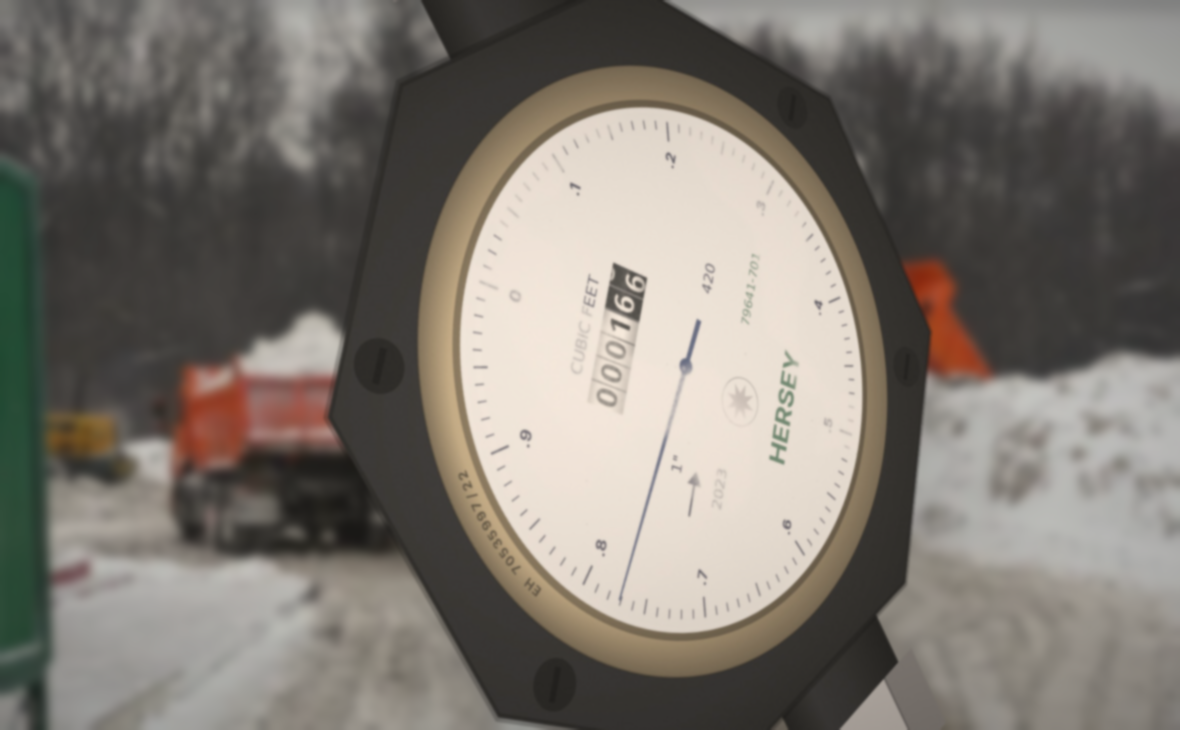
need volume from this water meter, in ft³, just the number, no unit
165.77
